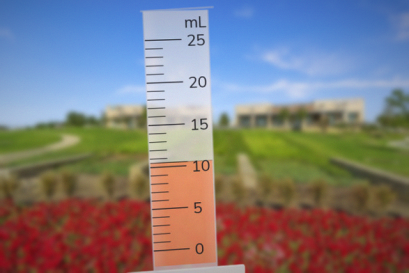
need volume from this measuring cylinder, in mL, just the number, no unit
10.5
